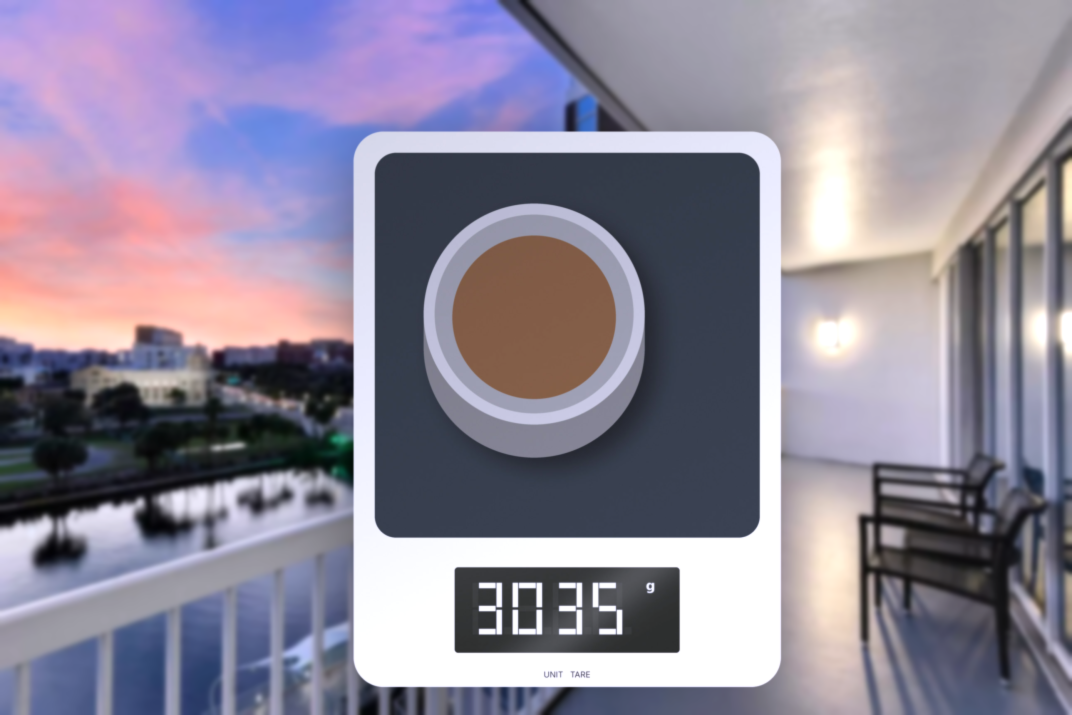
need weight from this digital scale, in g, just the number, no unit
3035
